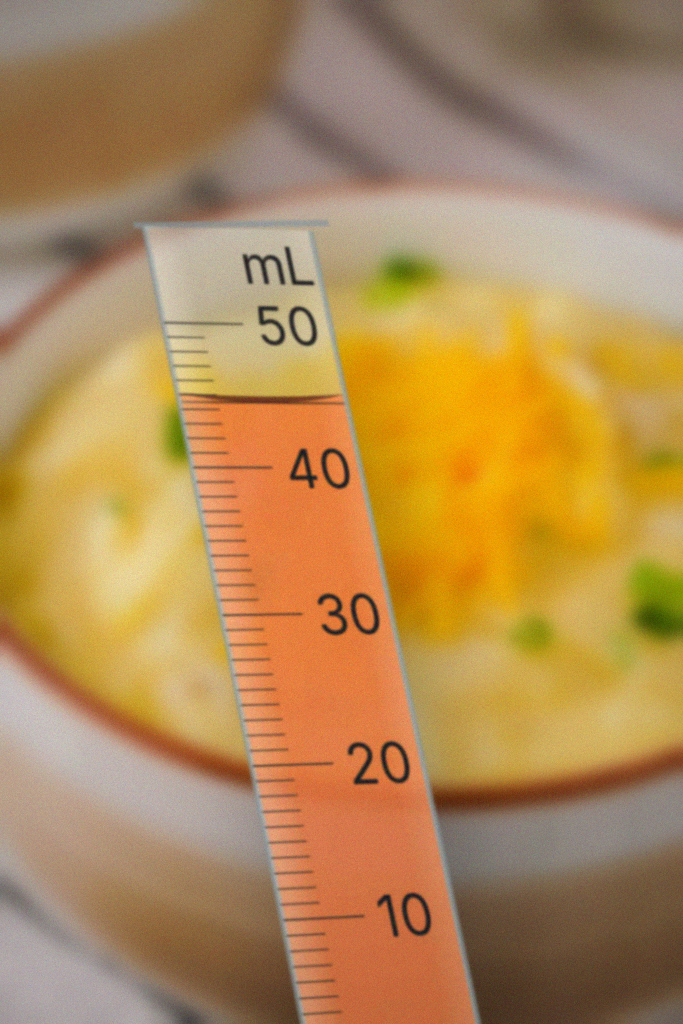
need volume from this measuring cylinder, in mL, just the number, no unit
44.5
